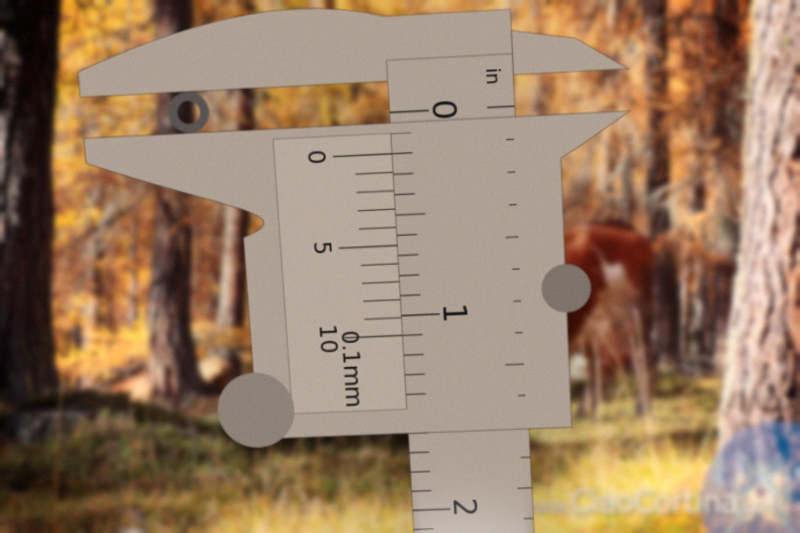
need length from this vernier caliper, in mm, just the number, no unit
2.0
